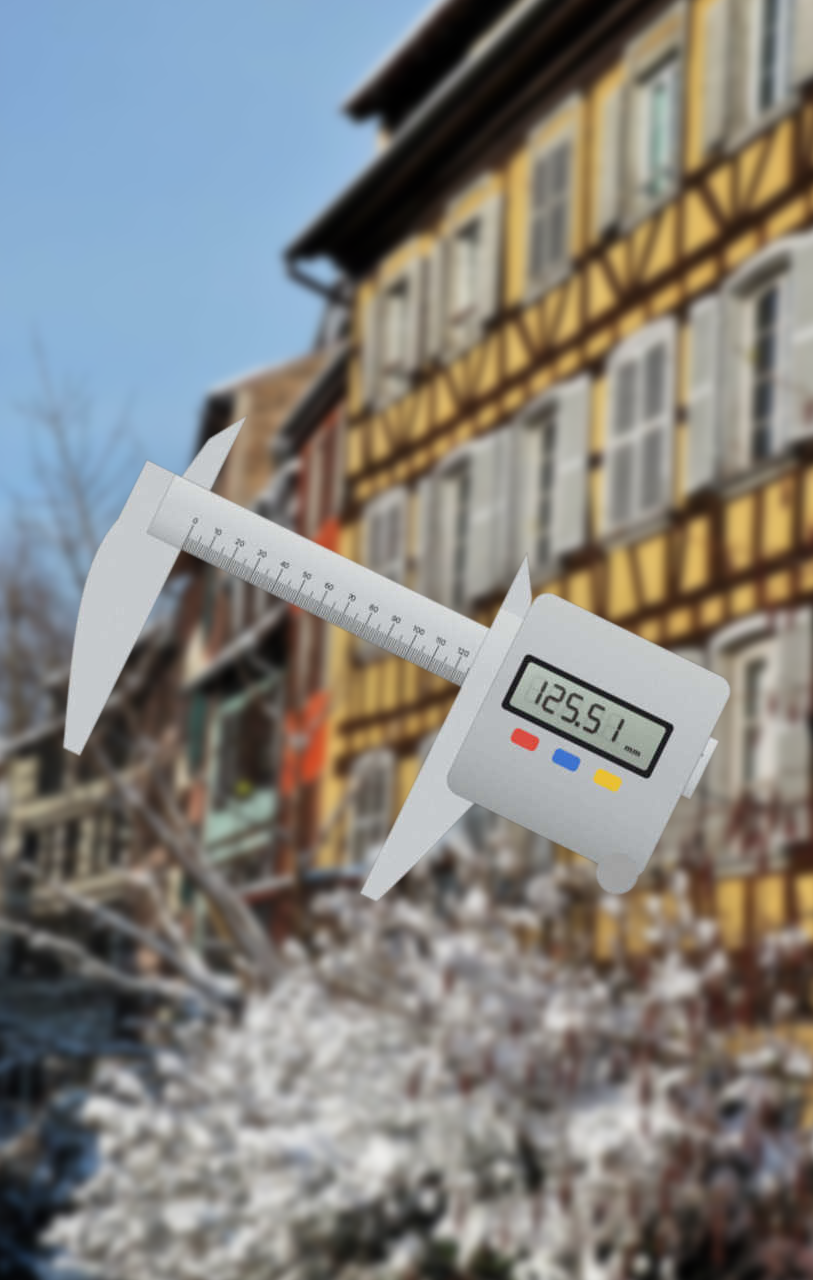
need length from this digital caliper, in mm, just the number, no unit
125.51
